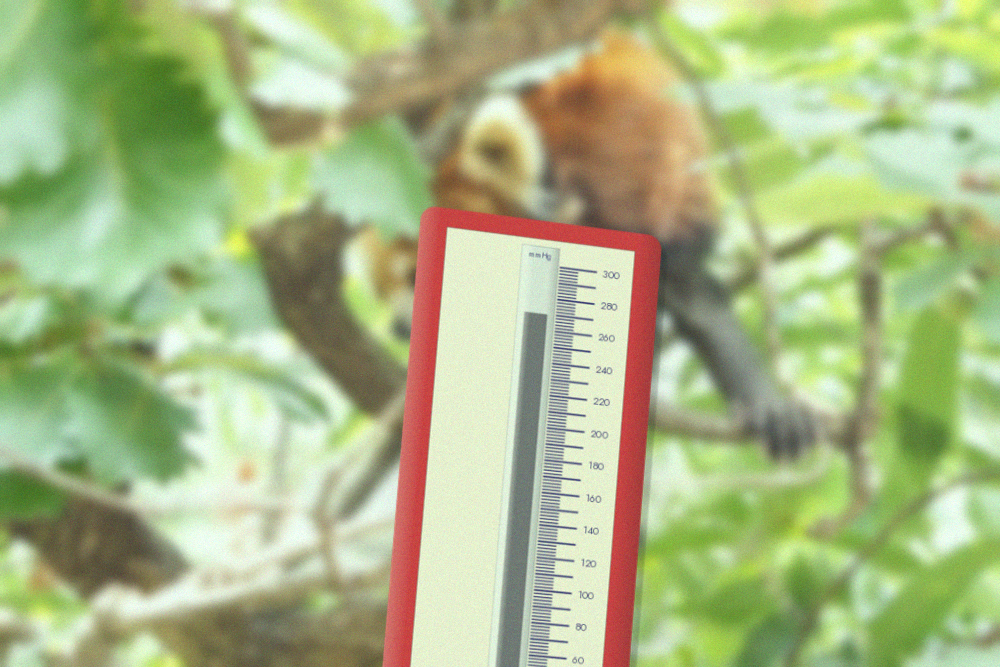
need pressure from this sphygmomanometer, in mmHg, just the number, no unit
270
